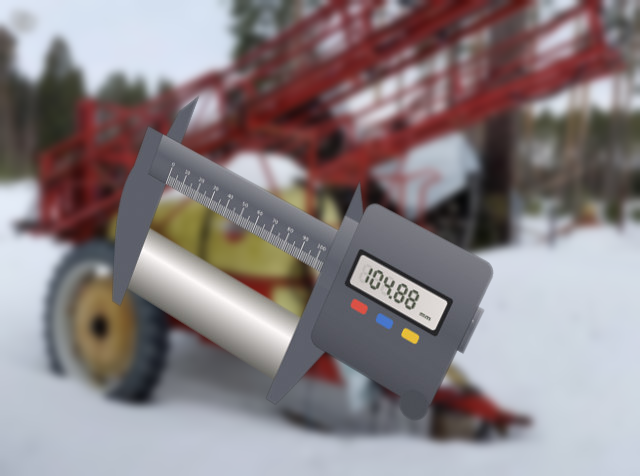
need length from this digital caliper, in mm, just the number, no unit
104.88
